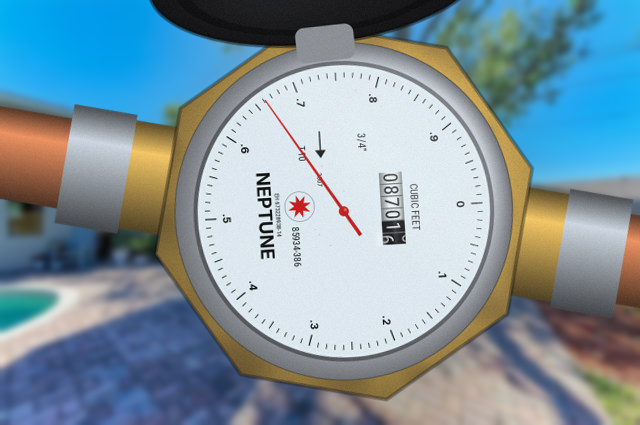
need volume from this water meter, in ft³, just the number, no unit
87015.66
